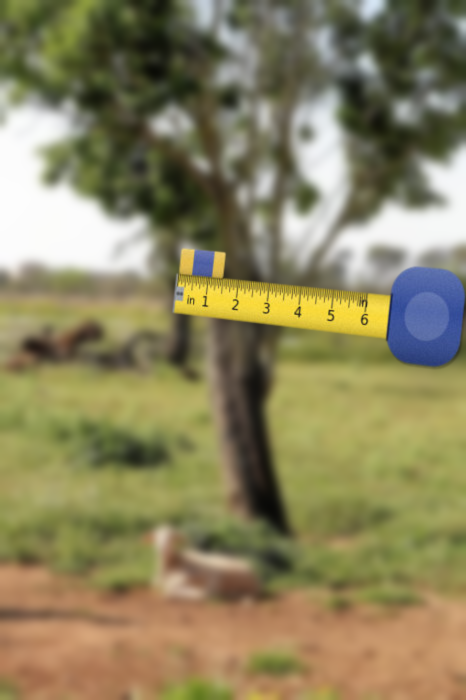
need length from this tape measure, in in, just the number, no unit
1.5
